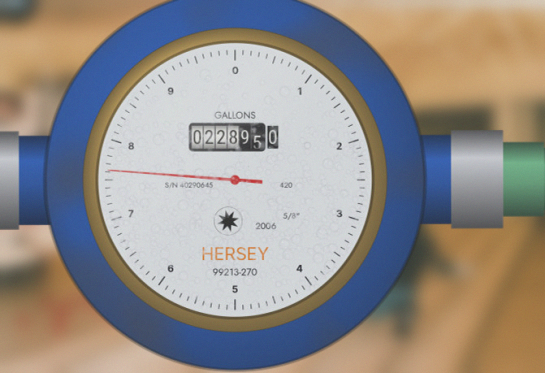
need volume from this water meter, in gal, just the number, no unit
228947.6
